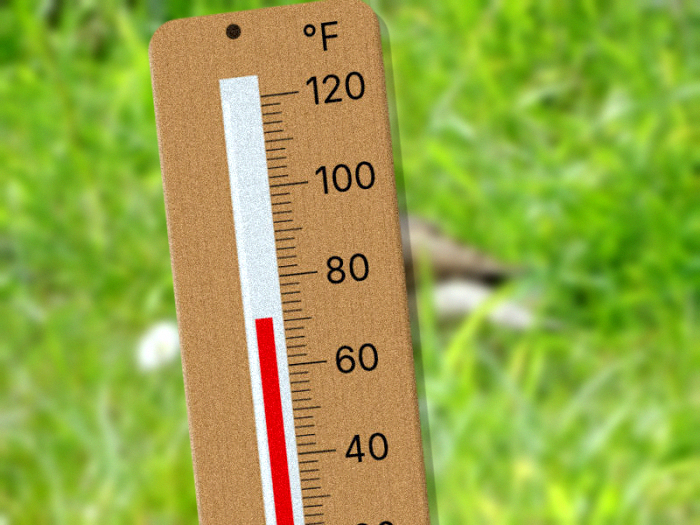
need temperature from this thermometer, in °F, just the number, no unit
71
